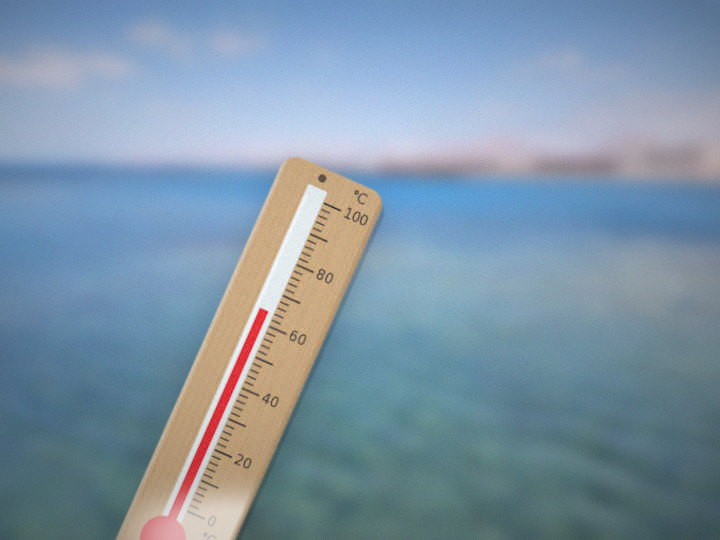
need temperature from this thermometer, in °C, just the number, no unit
64
